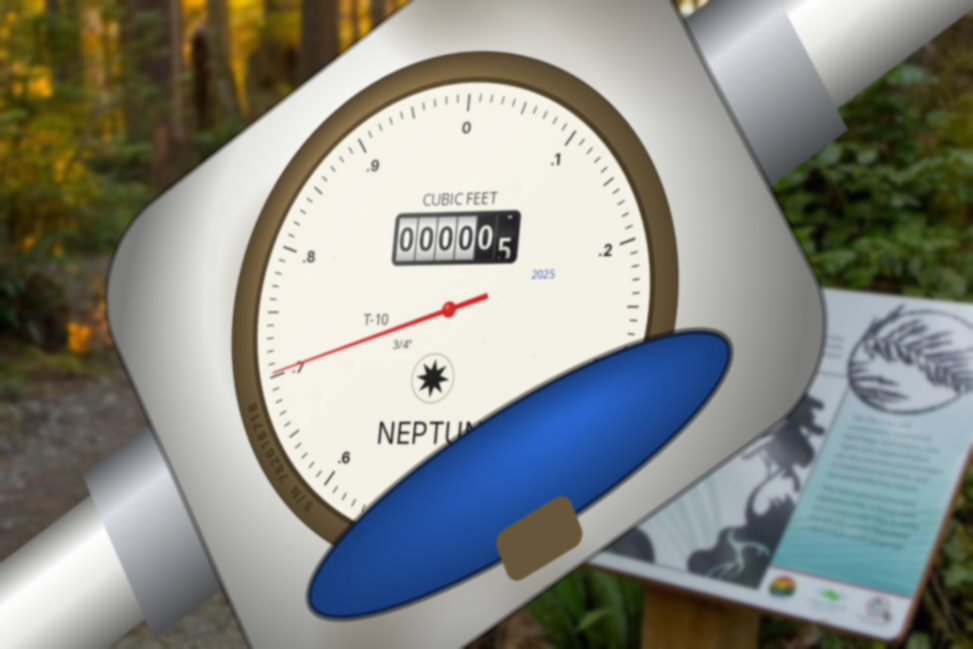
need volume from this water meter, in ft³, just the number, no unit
4.70
